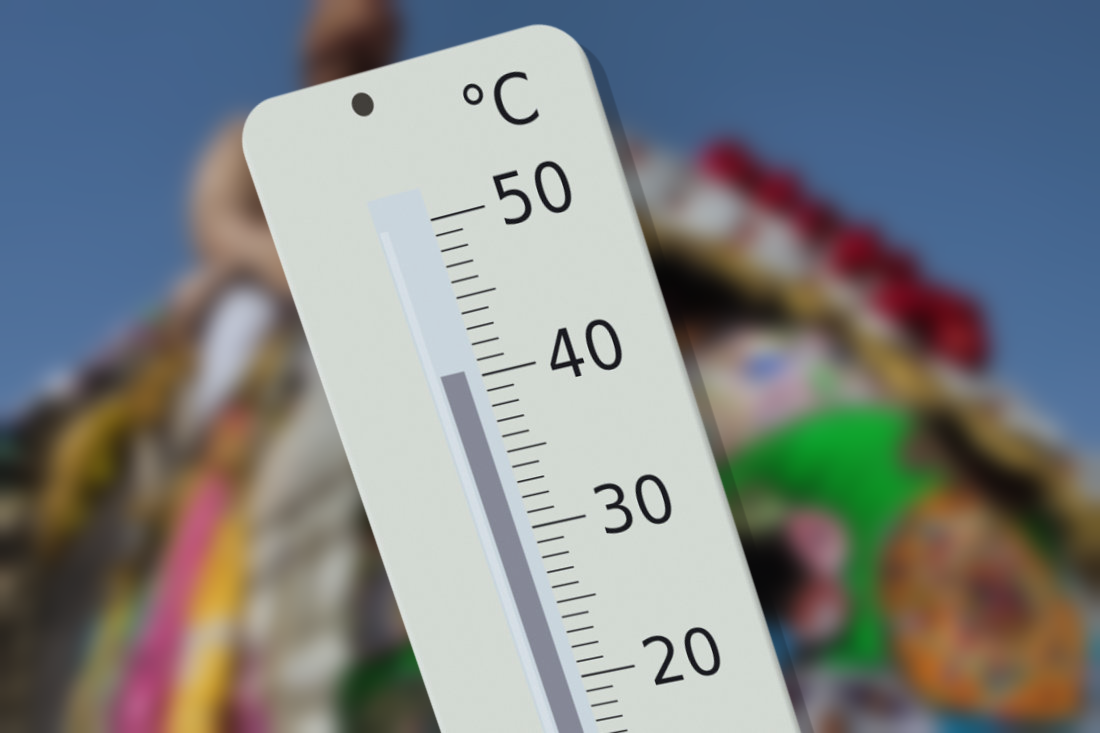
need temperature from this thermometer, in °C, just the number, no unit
40.5
